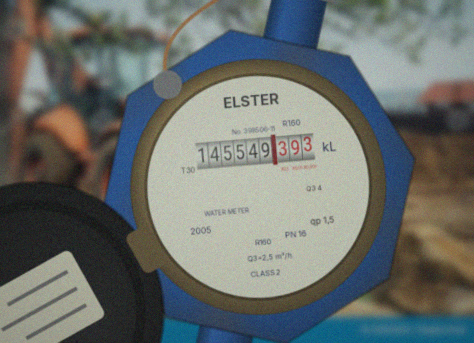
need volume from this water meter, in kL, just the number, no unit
145549.393
